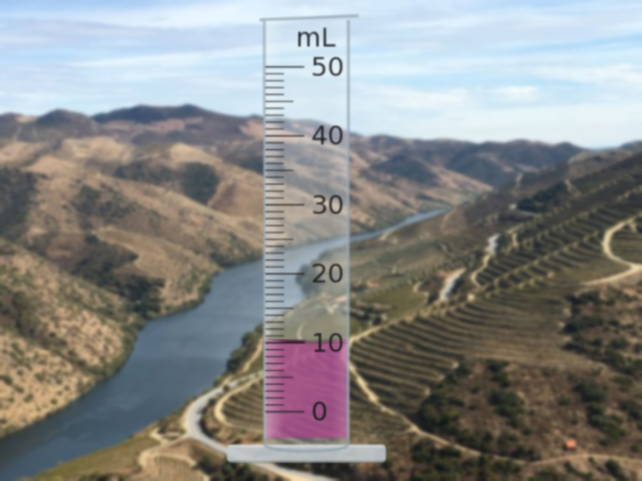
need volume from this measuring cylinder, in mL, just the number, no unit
10
